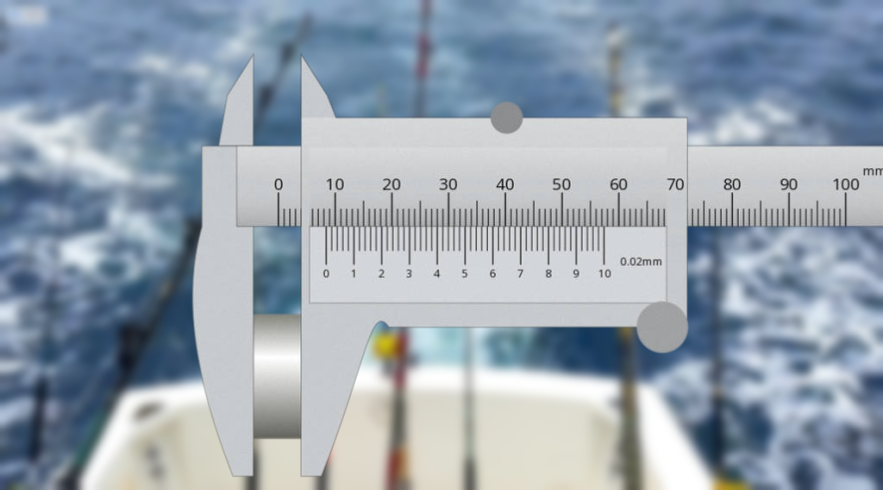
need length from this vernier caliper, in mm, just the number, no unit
8.4
